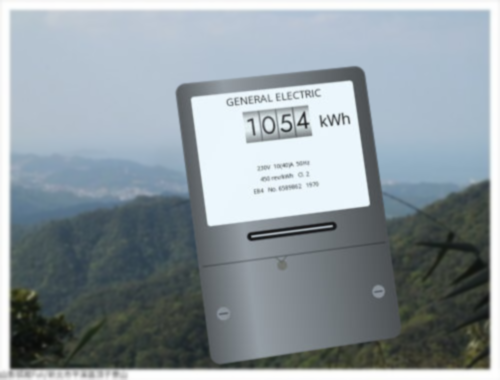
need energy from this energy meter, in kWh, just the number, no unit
1054
